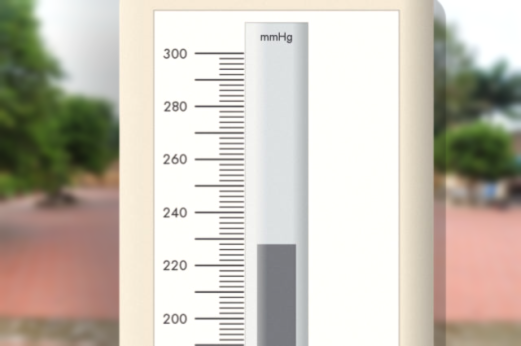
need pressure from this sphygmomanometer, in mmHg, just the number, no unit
228
